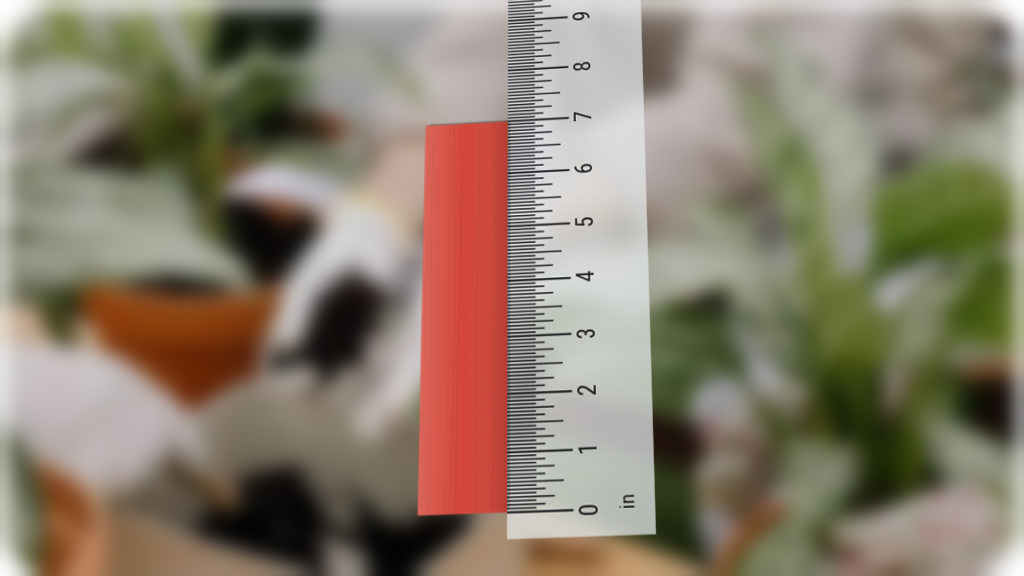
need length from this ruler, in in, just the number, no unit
7
